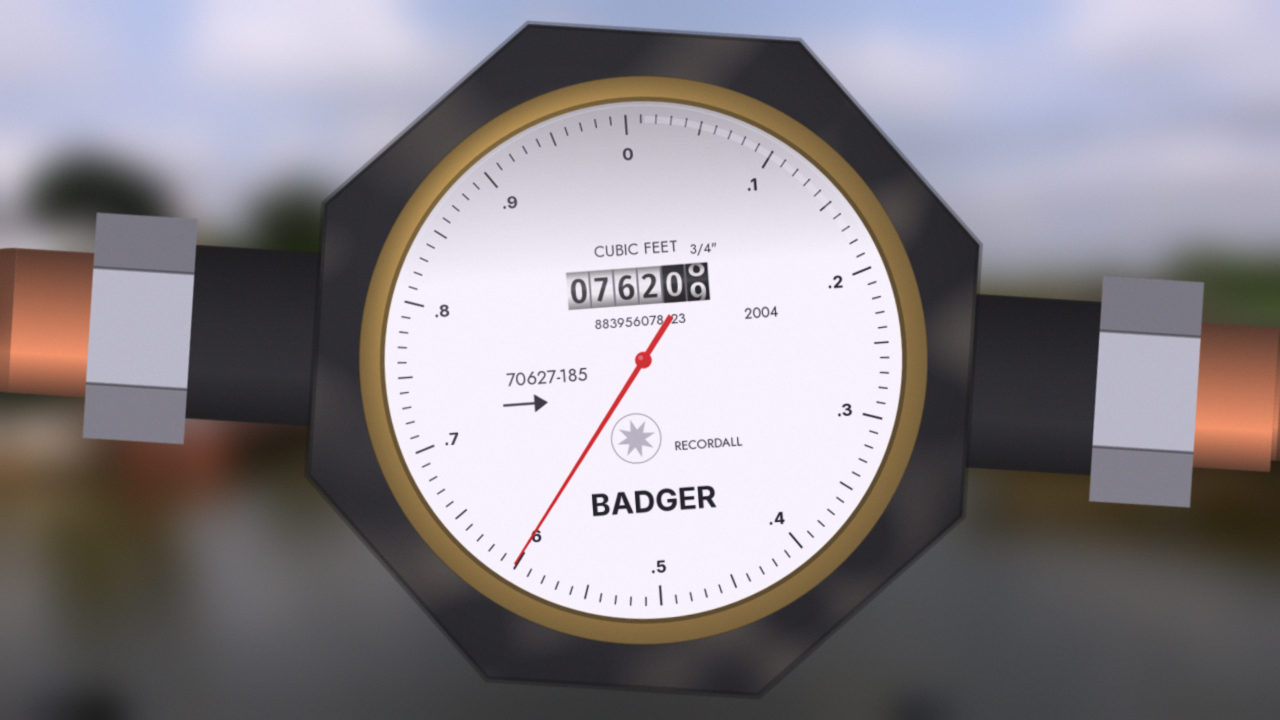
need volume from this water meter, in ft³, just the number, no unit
76208.60
